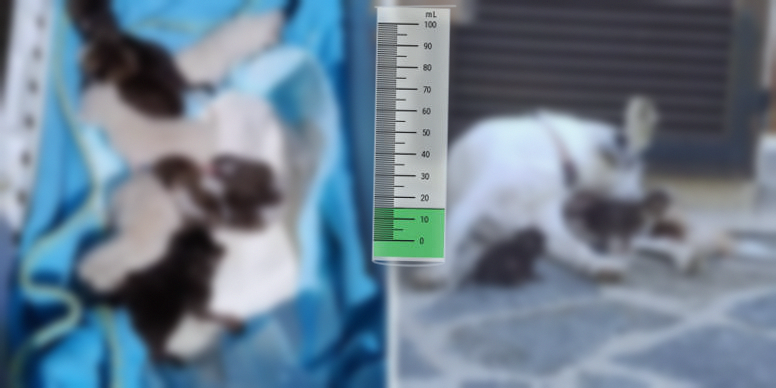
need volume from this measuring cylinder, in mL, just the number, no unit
15
